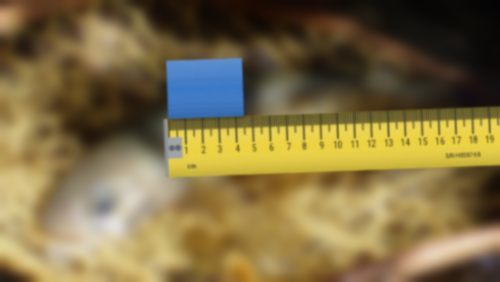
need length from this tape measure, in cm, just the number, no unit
4.5
